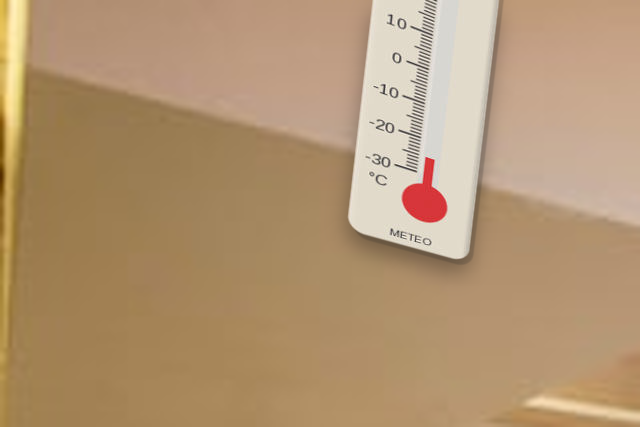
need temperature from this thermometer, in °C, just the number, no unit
-25
